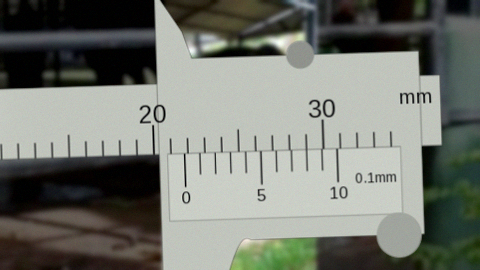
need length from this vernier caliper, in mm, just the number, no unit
21.8
